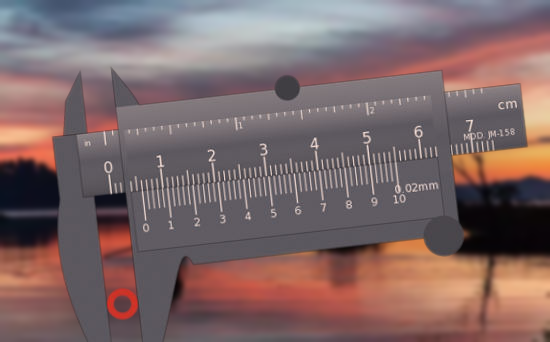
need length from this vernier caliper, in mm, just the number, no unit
6.0
